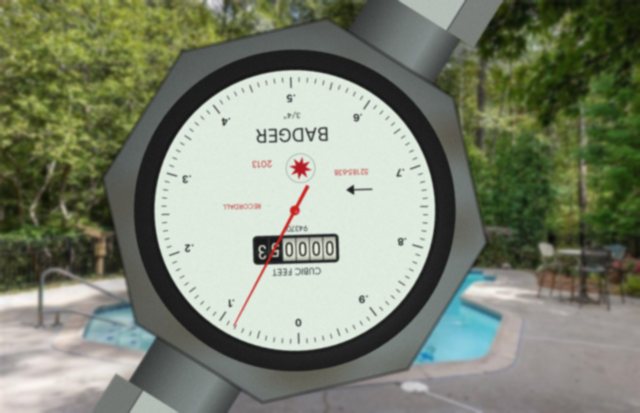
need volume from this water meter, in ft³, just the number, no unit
53.08
